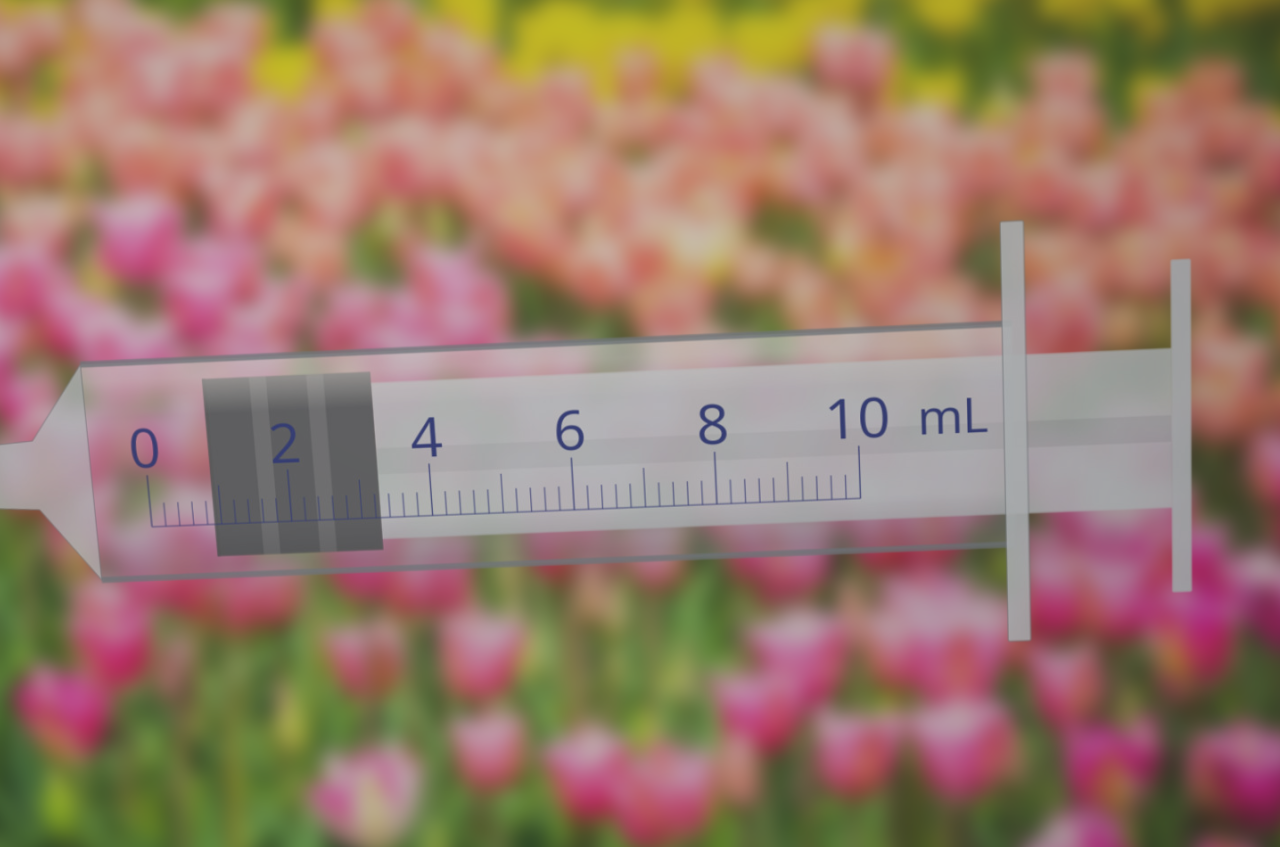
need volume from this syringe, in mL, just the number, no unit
0.9
